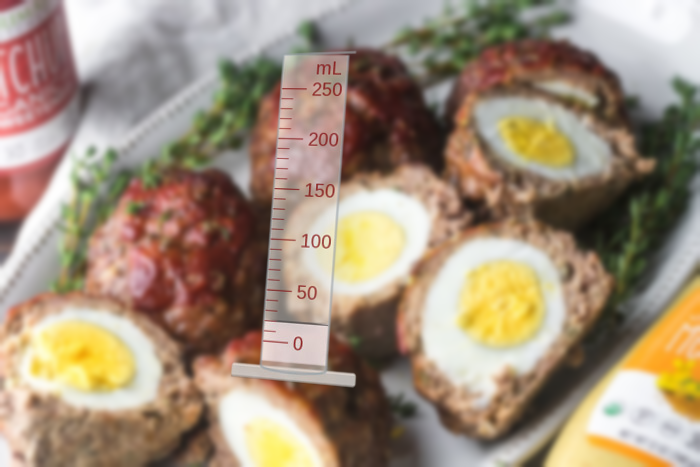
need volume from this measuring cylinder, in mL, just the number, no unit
20
